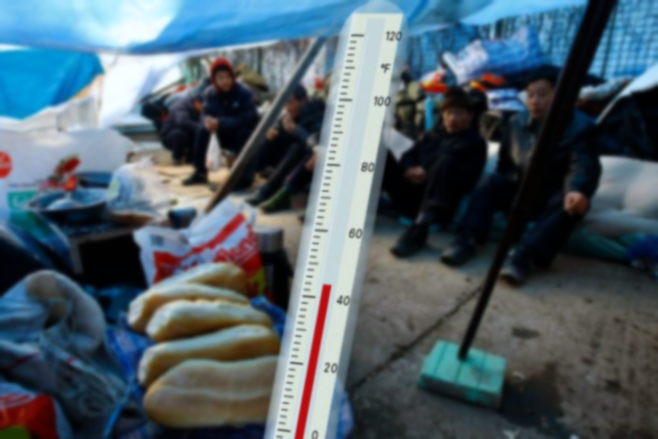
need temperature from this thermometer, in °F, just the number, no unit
44
